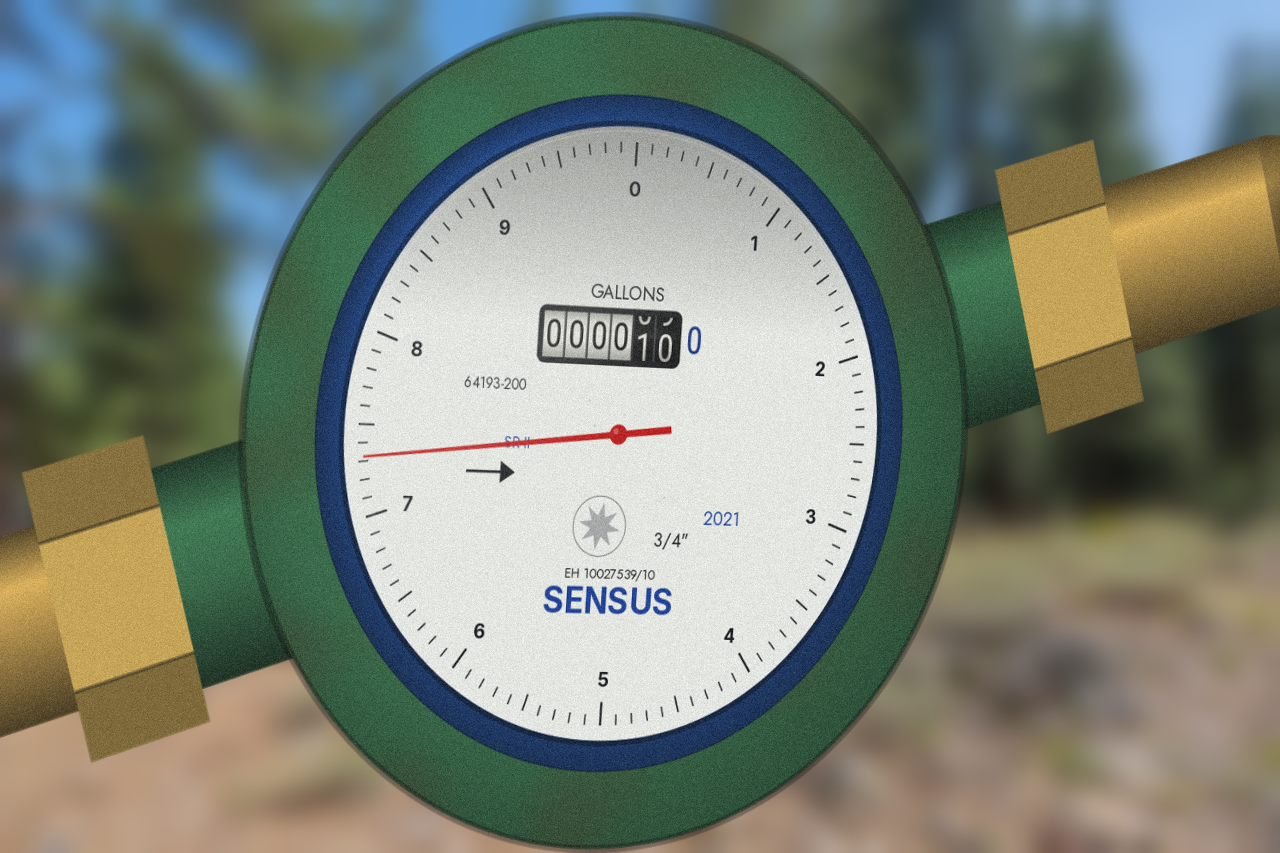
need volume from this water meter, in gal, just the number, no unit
97.3
